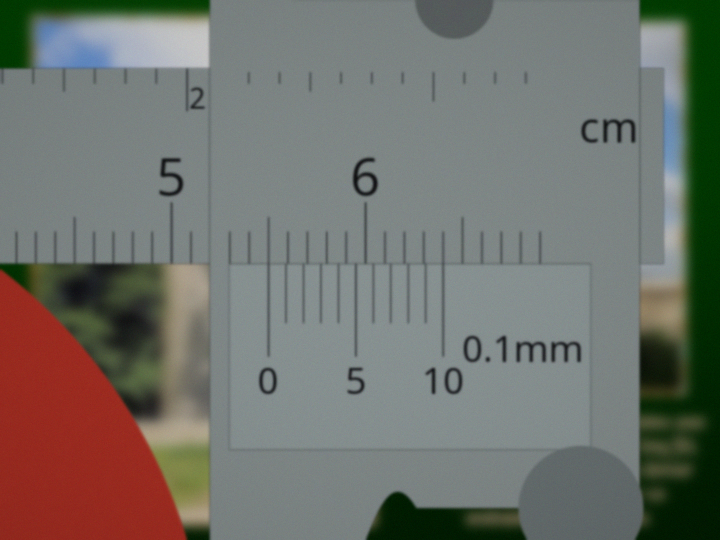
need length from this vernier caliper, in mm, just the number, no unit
55.0
